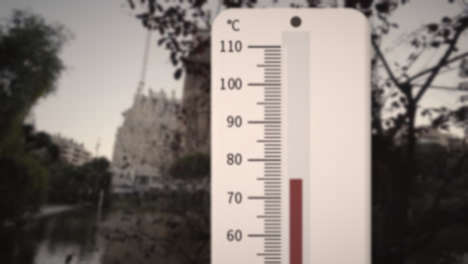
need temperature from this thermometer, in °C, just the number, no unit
75
